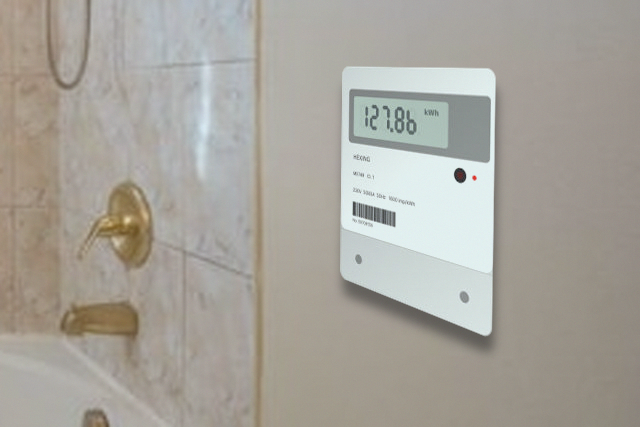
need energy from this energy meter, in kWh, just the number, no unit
127.86
